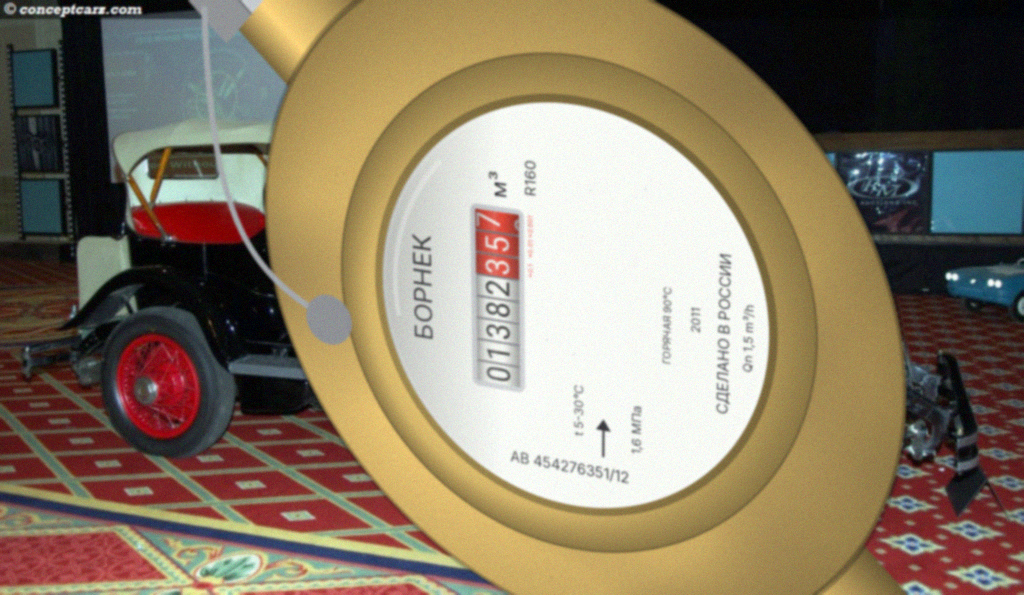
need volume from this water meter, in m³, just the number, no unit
1382.357
